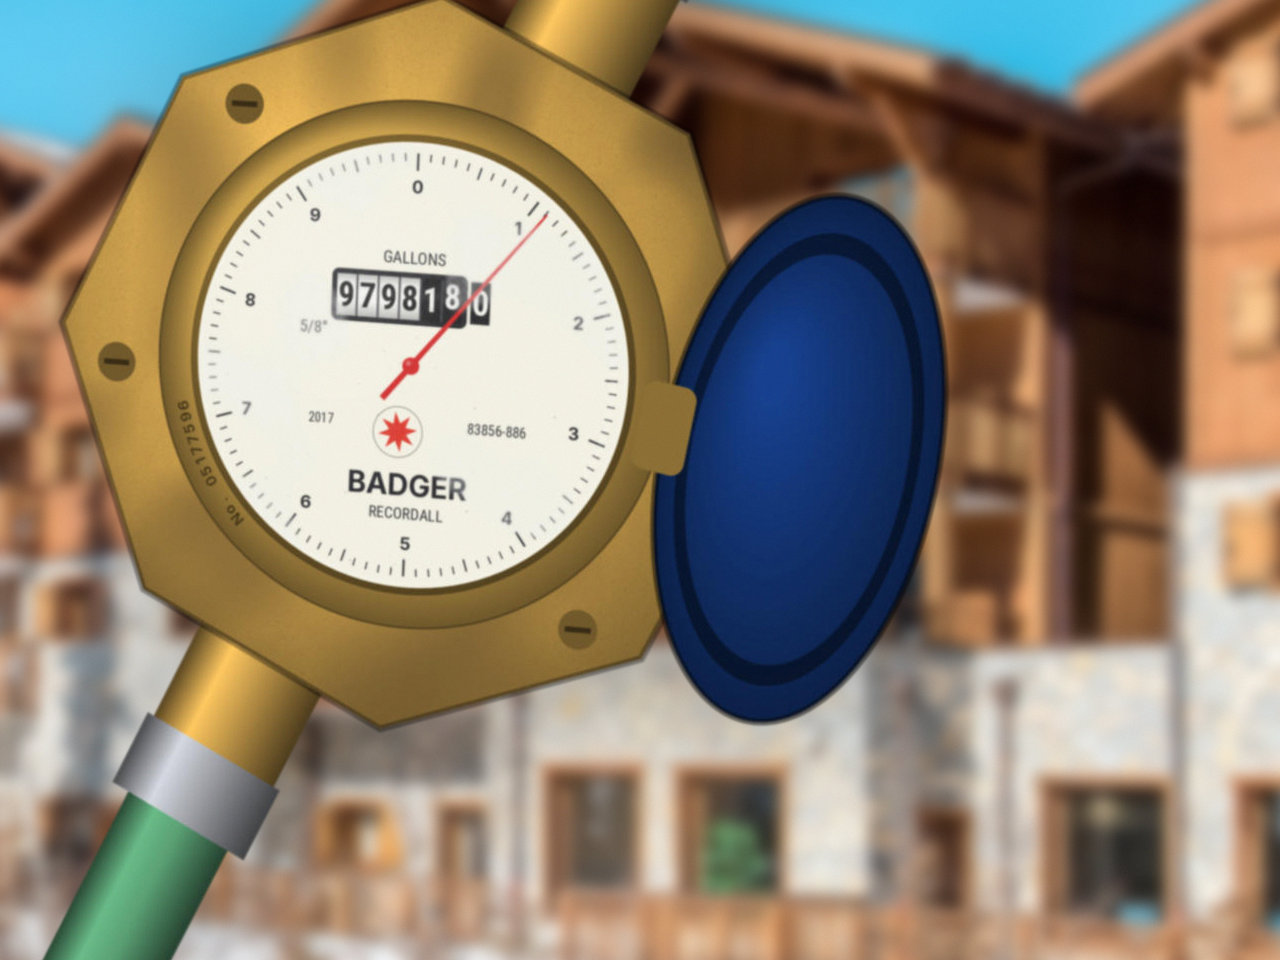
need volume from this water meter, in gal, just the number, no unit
9798181.1
